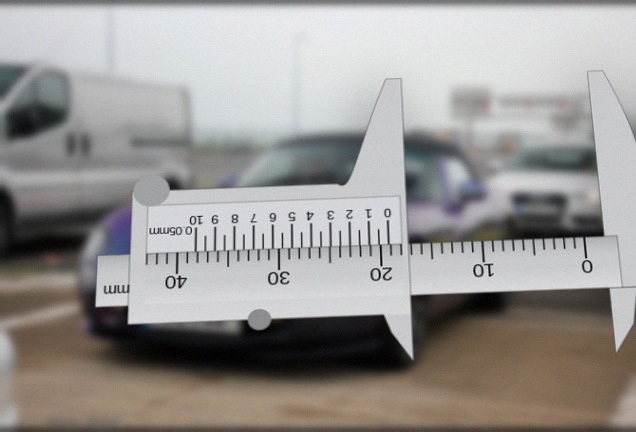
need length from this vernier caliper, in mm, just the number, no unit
19.2
